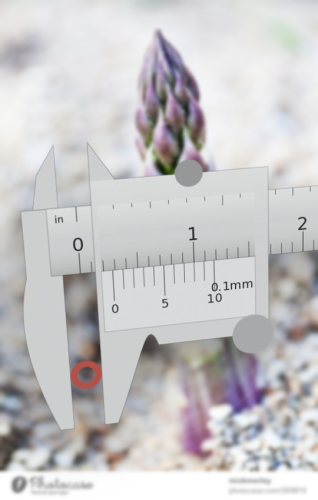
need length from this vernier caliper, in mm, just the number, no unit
2.8
